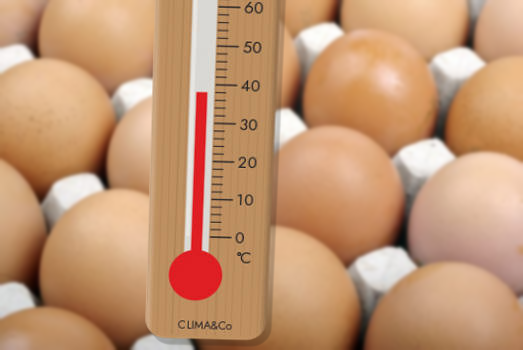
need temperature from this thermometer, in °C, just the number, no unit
38
